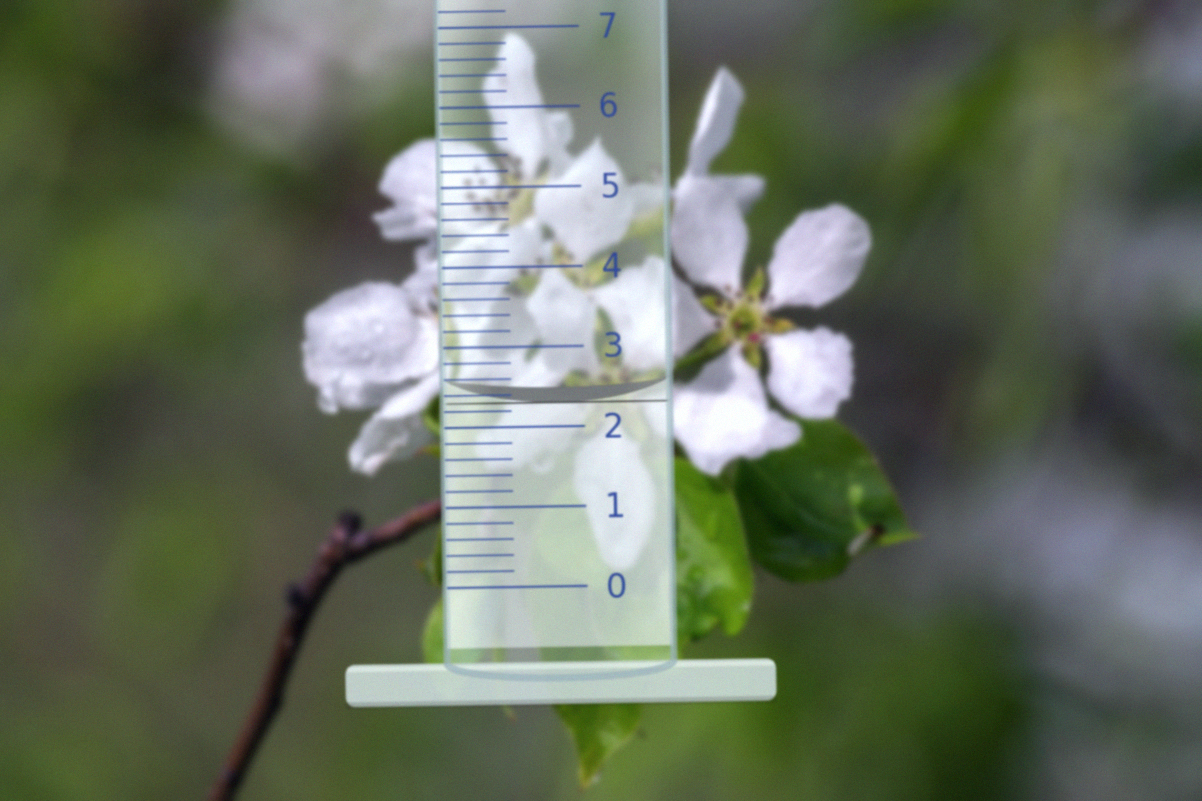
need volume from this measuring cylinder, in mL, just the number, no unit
2.3
